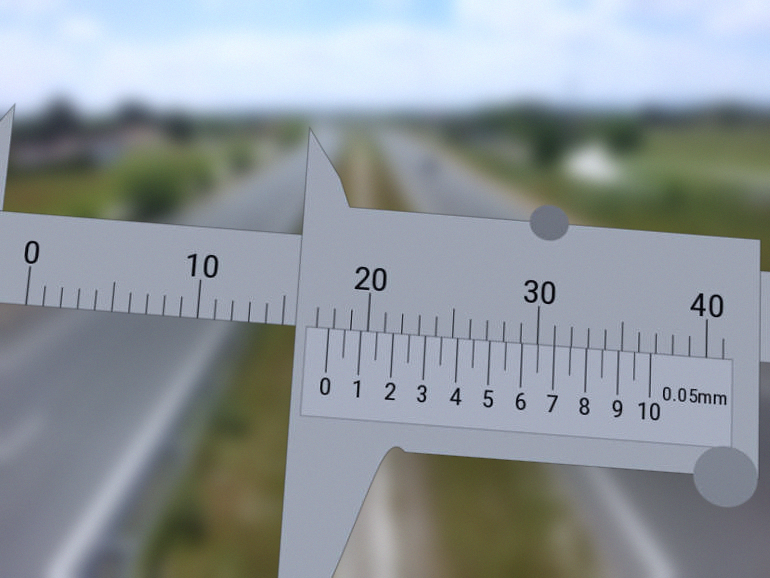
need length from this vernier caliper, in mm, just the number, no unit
17.7
